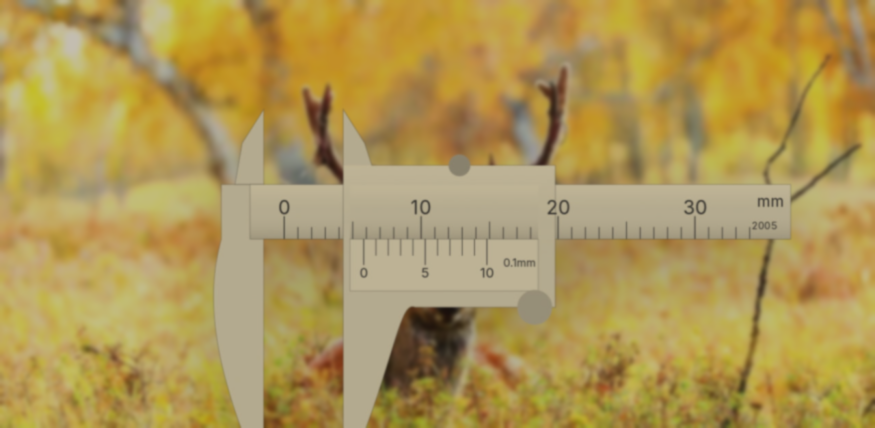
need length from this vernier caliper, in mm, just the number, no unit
5.8
